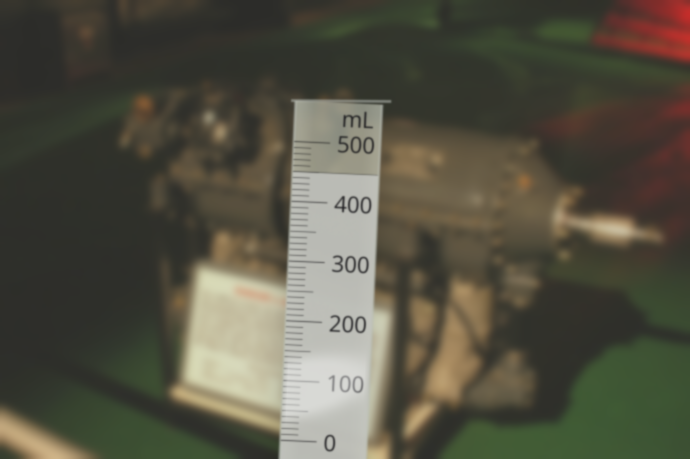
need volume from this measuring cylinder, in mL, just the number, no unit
450
